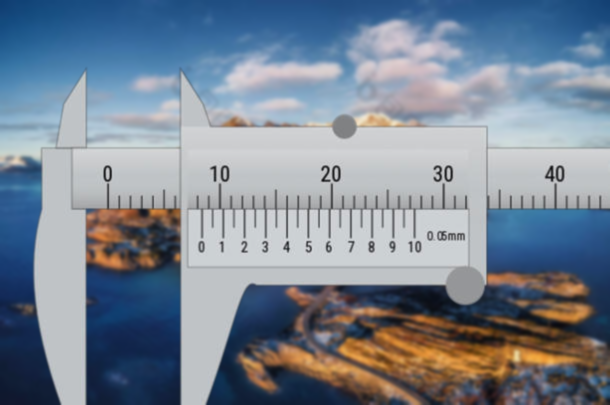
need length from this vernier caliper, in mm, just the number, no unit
8.4
